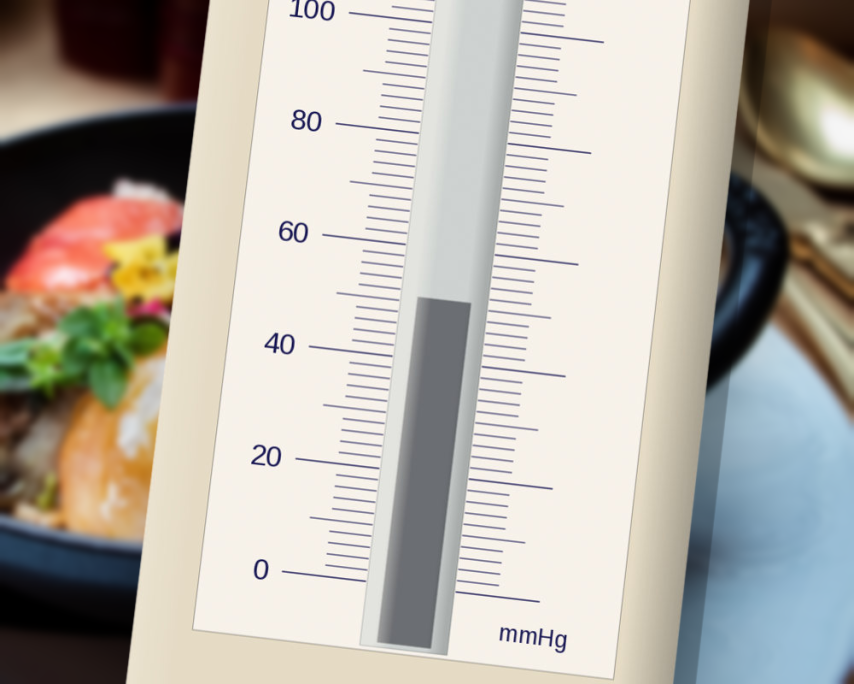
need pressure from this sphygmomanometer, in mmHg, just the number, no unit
51
